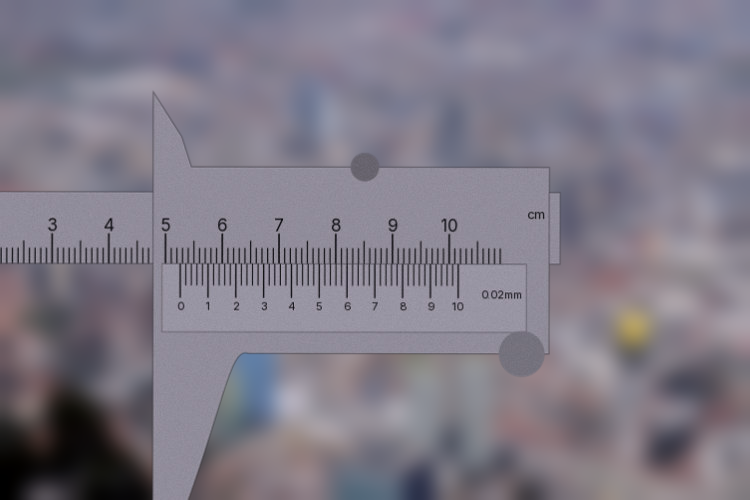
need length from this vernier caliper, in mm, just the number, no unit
52.6
